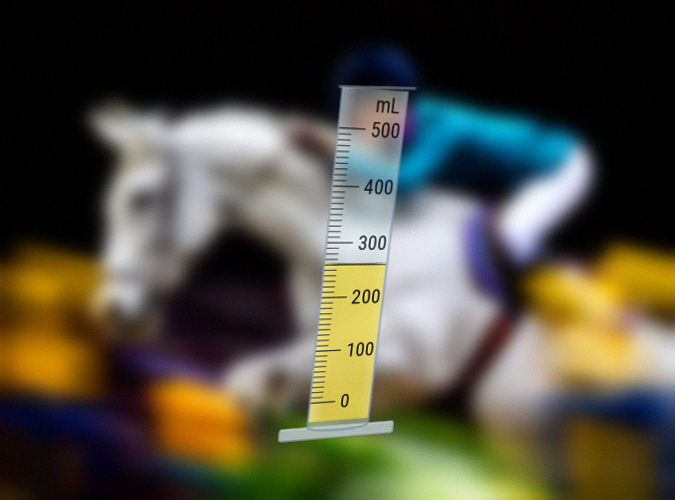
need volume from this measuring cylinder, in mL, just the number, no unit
260
